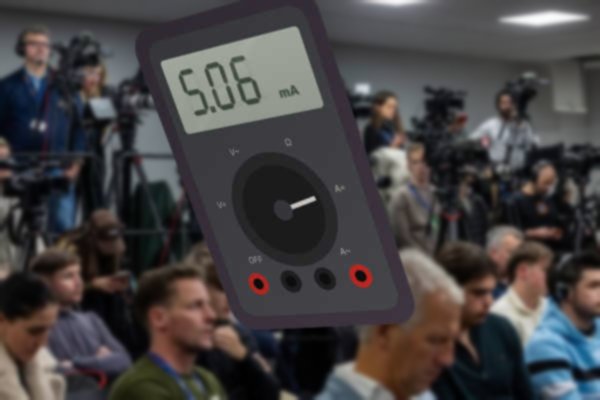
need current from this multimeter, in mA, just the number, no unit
5.06
